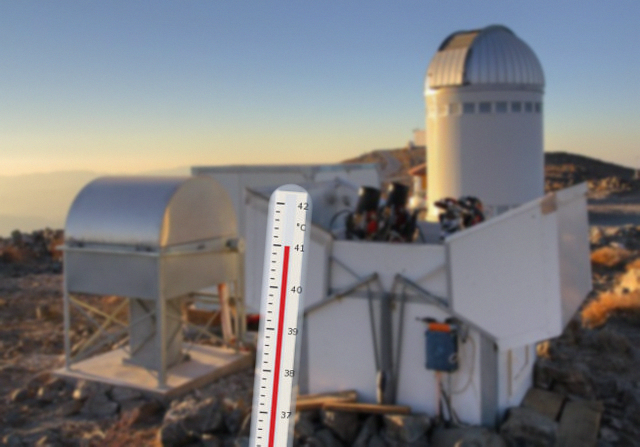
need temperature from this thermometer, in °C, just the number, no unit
41
